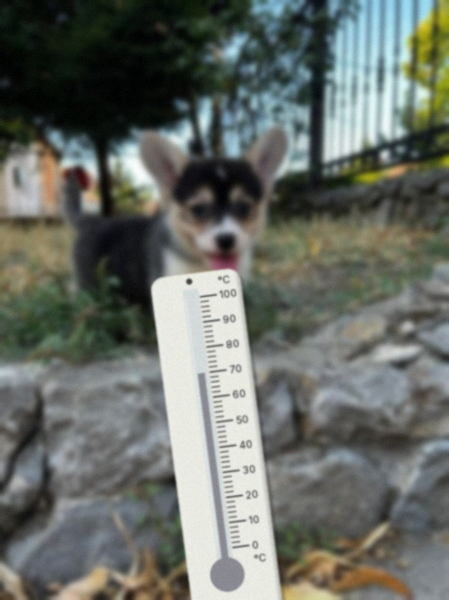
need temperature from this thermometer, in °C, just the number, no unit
70
